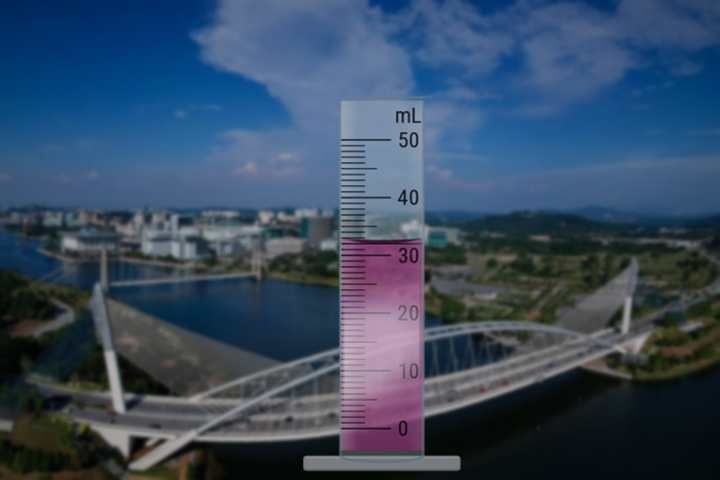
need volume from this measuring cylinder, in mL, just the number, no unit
32
